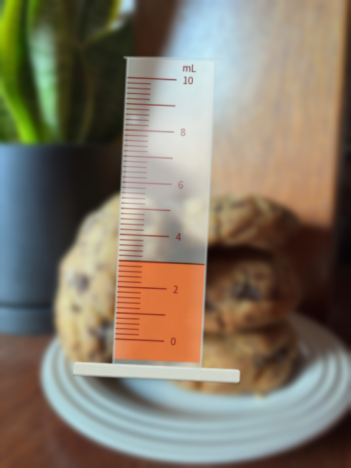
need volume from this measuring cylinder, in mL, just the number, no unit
3
